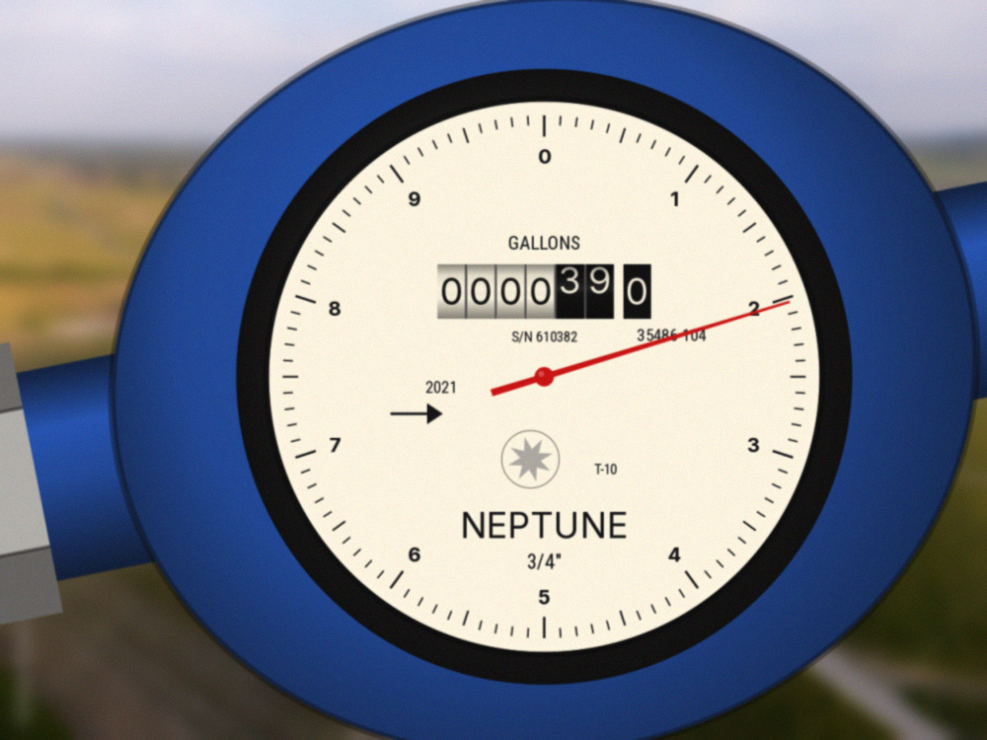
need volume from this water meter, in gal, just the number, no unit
392.0
